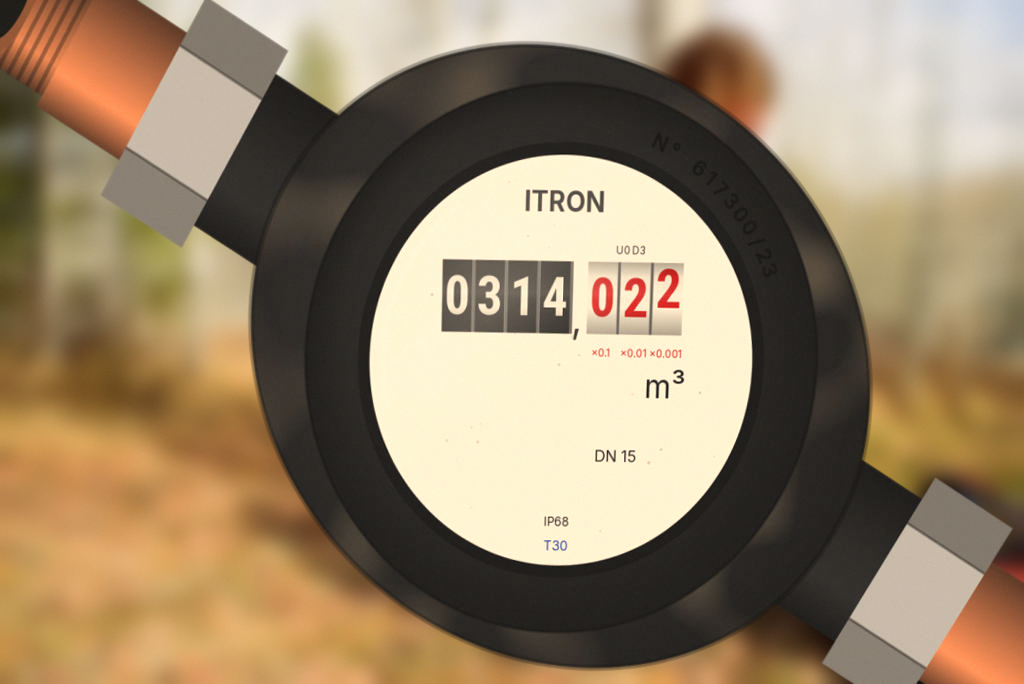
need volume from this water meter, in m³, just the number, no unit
314.022
